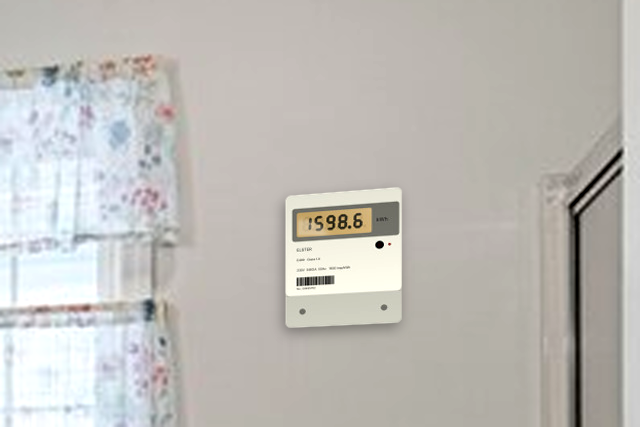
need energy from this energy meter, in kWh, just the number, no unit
1598.6
